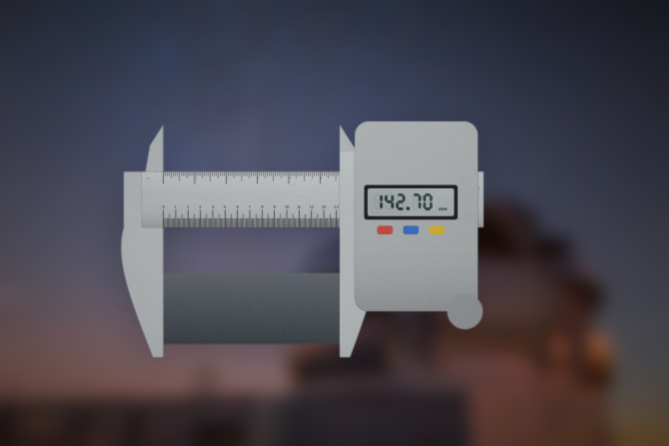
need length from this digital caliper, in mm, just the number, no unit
142.70
